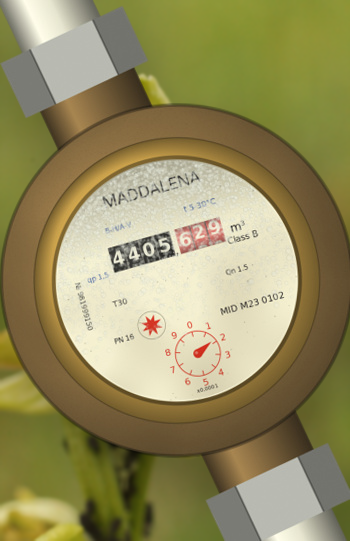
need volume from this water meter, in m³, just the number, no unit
4405.6291
